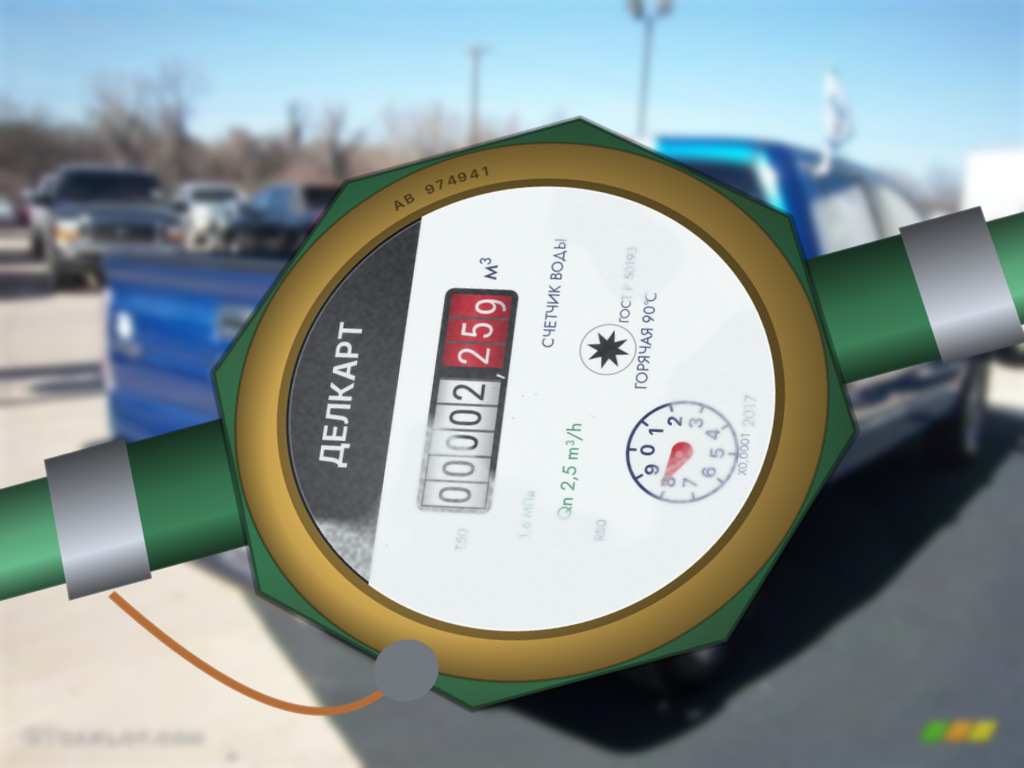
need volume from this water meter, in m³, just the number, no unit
2.2588
